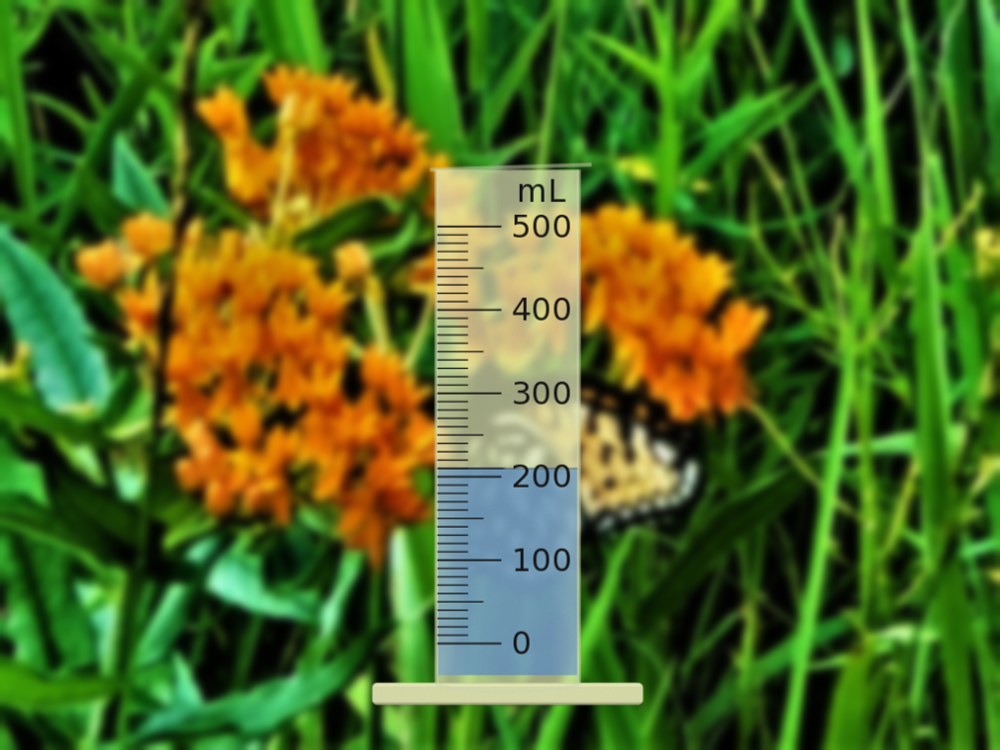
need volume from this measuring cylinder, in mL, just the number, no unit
210
